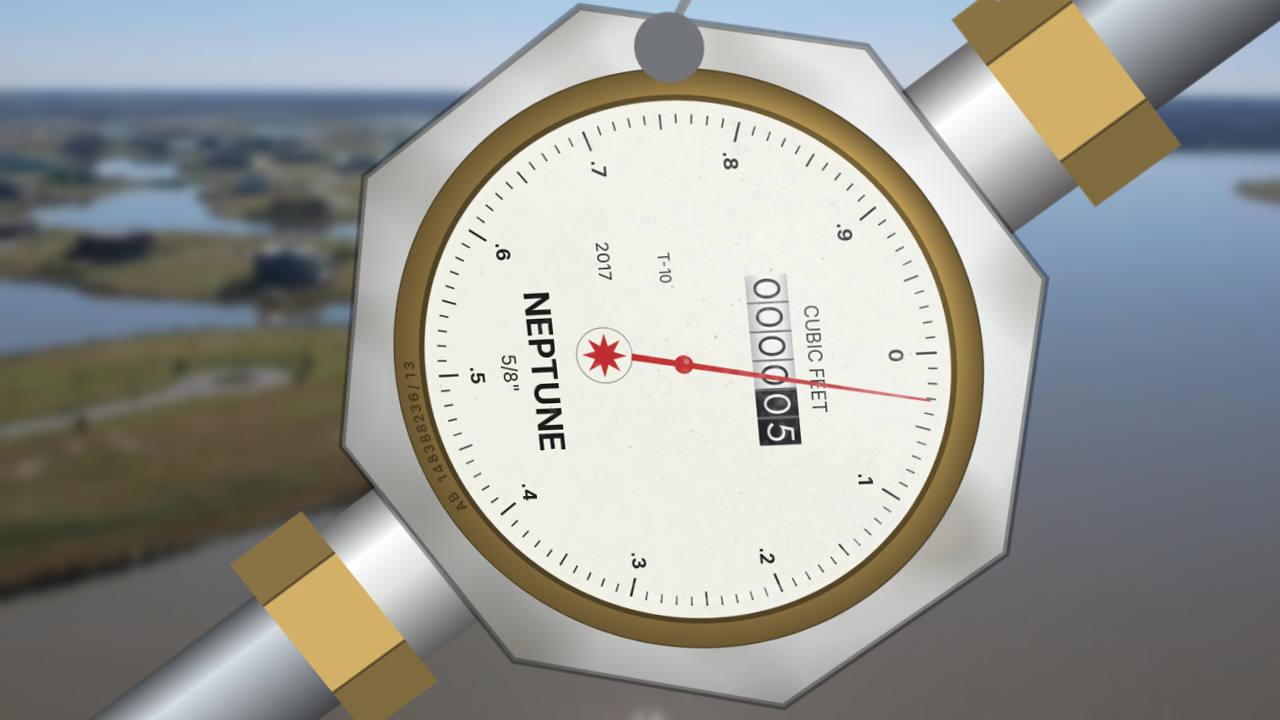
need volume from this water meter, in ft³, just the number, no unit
5.03
